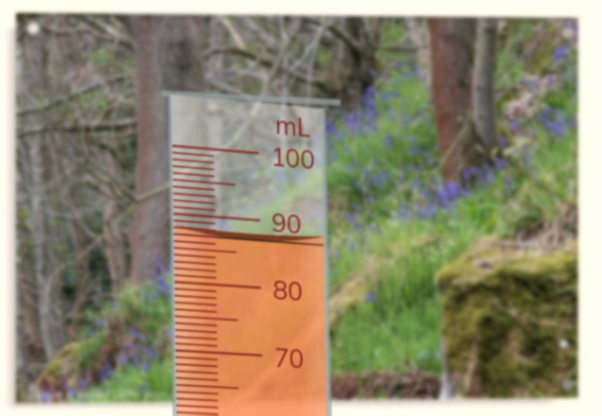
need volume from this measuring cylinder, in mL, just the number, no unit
87
